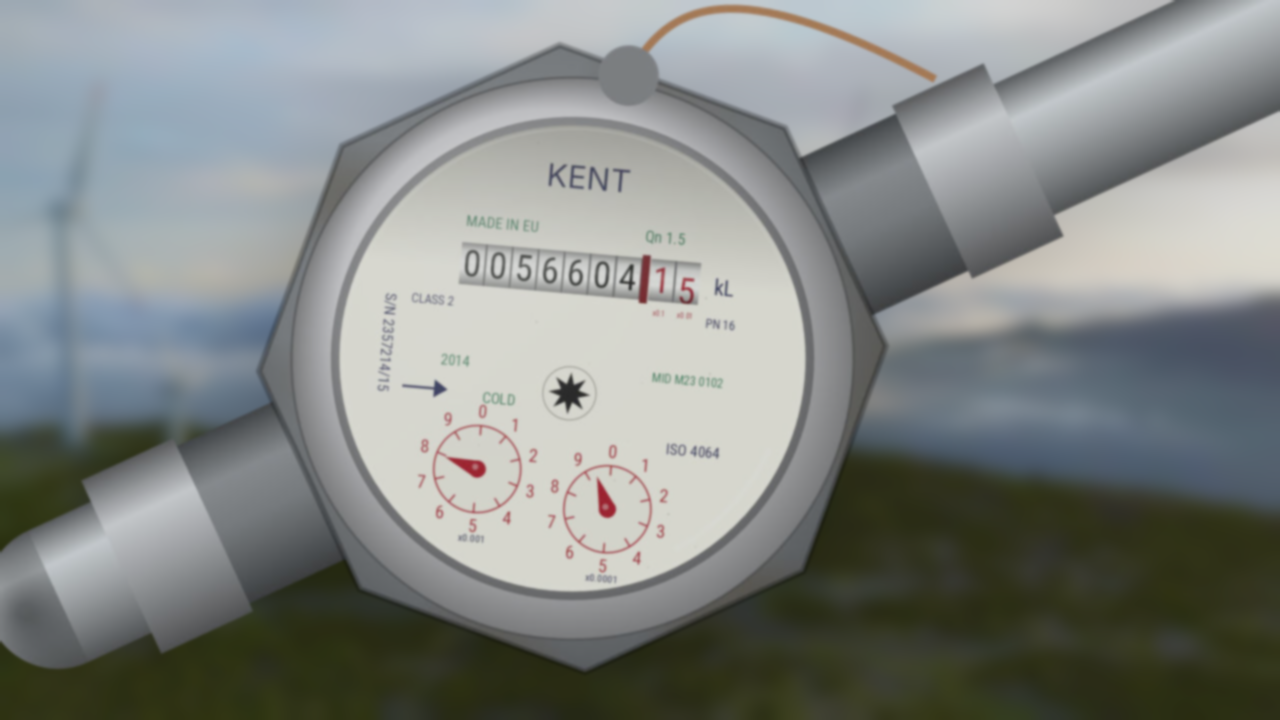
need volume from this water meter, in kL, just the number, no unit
56604.1479
